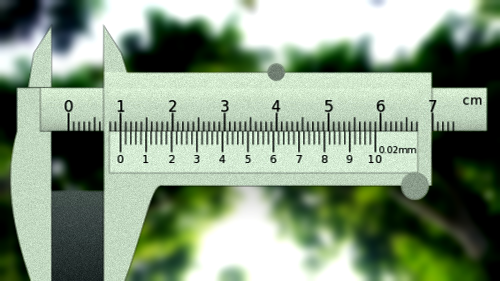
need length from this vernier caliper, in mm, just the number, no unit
10.0
